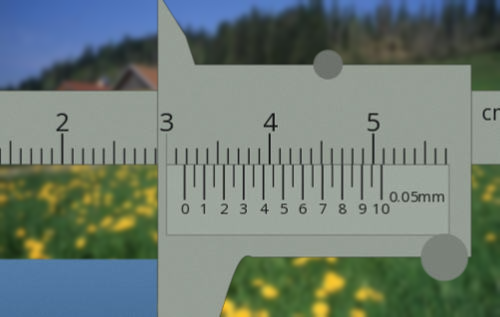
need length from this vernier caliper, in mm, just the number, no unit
31.8
